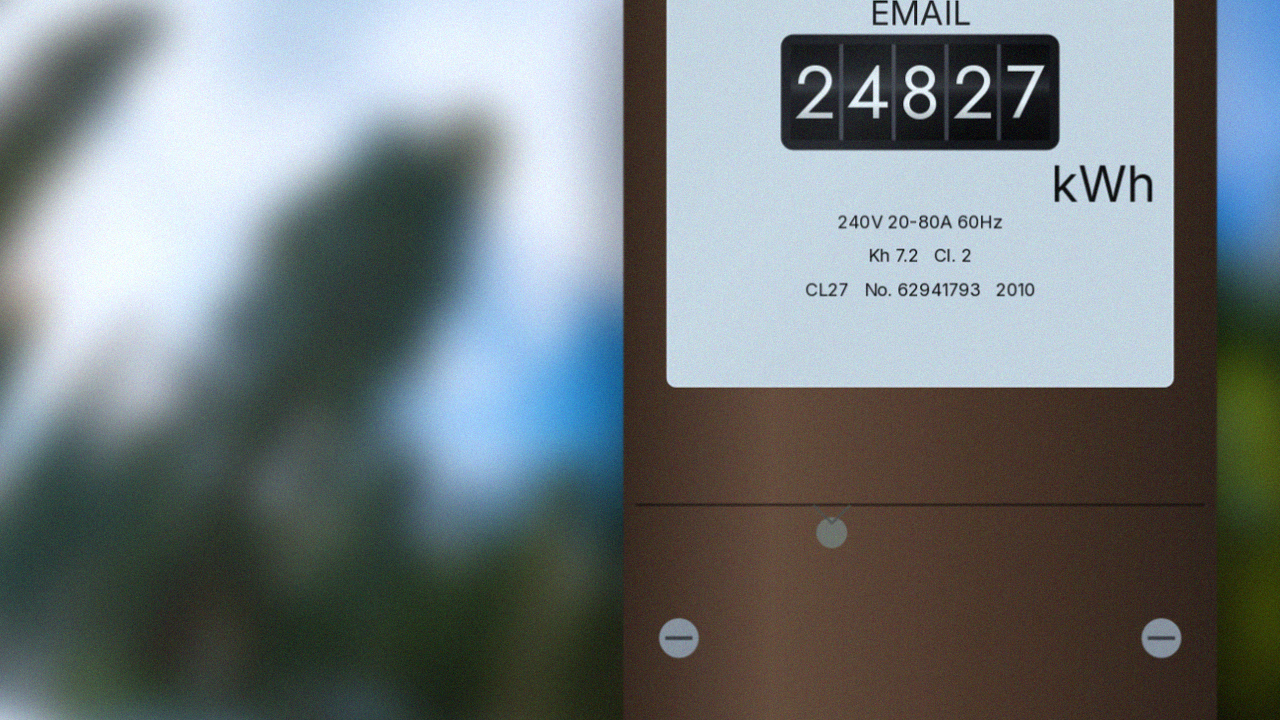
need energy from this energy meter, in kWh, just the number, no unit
24827
